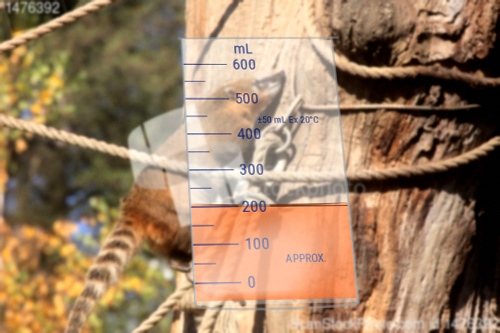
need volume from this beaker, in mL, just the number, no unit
200
